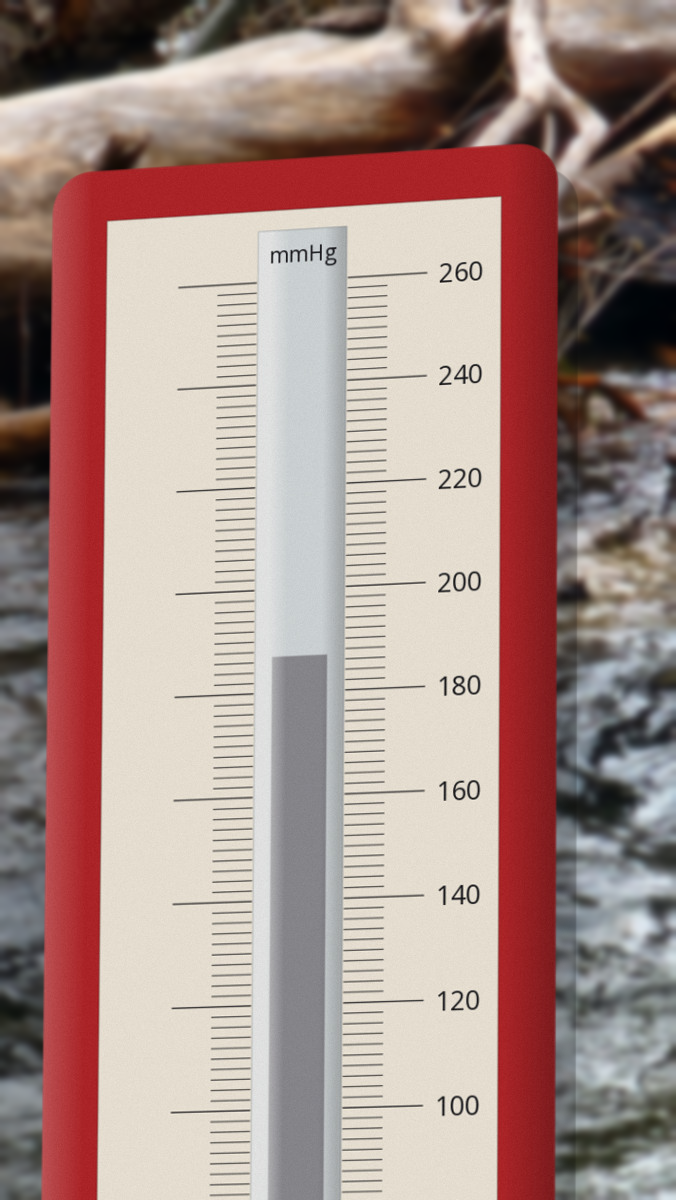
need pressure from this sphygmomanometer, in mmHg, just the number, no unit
187
